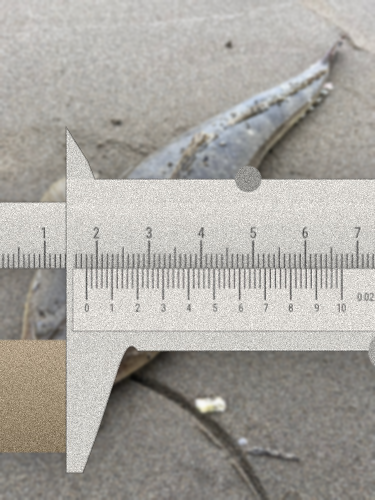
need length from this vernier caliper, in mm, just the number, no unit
18.0
